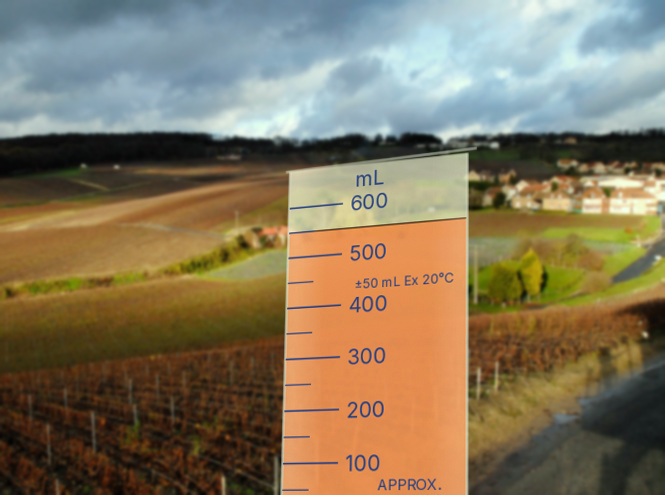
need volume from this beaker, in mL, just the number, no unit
550
